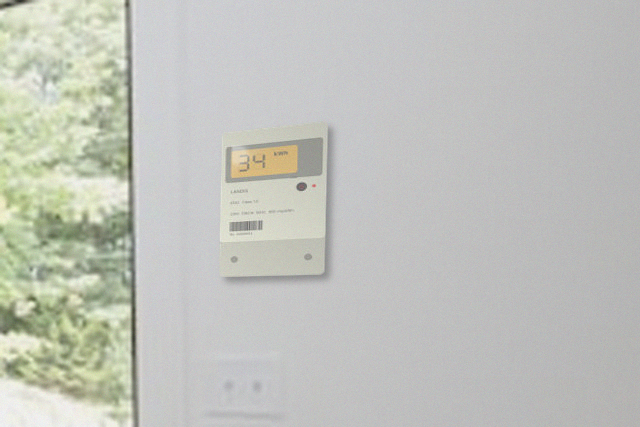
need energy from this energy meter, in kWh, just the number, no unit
34
